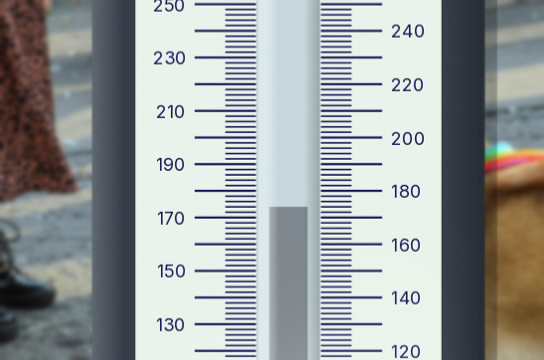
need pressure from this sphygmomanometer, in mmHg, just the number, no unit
174
